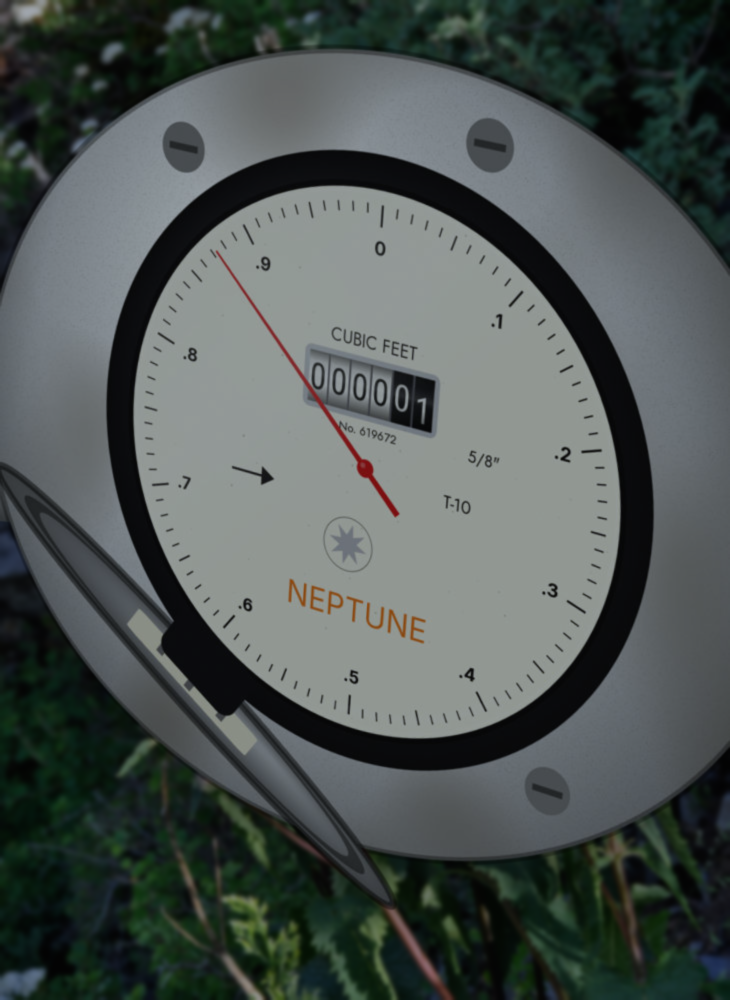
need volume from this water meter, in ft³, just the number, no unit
0.87
